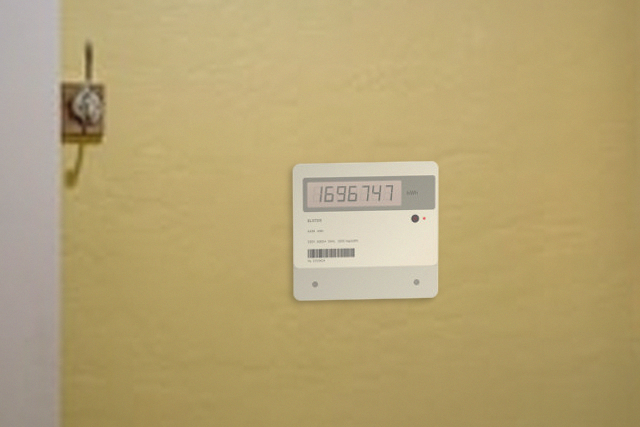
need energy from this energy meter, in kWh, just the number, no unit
1696747
